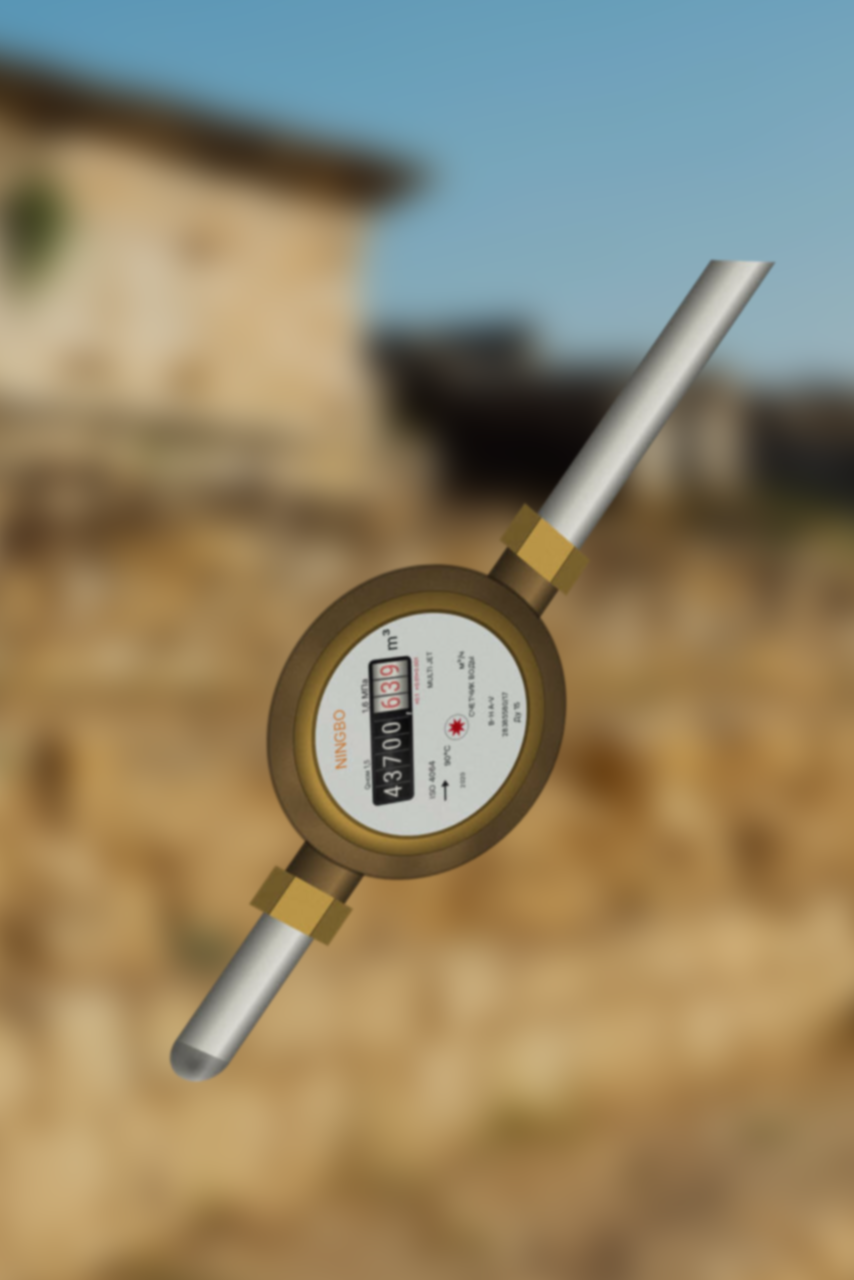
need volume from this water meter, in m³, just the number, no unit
43700.639
